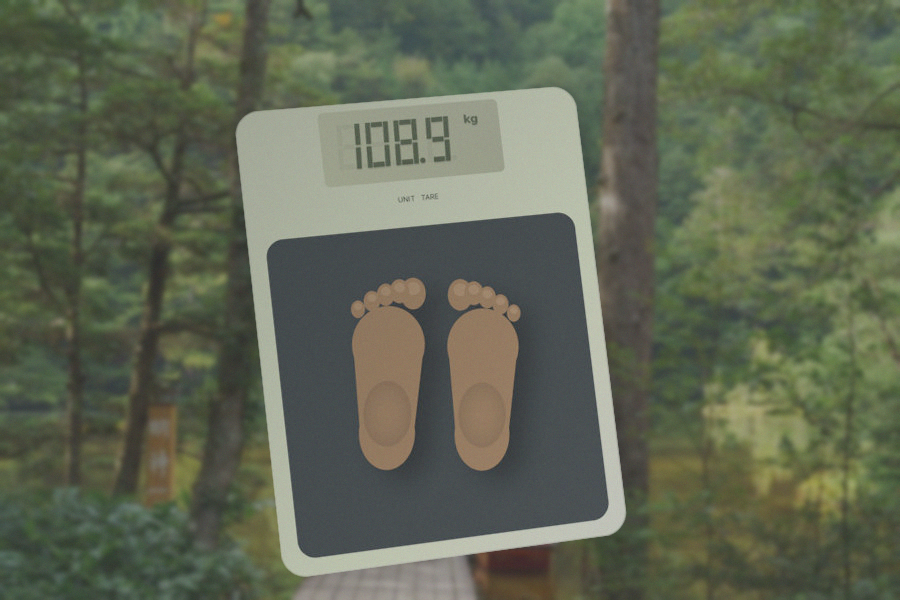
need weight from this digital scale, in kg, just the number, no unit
108.9
